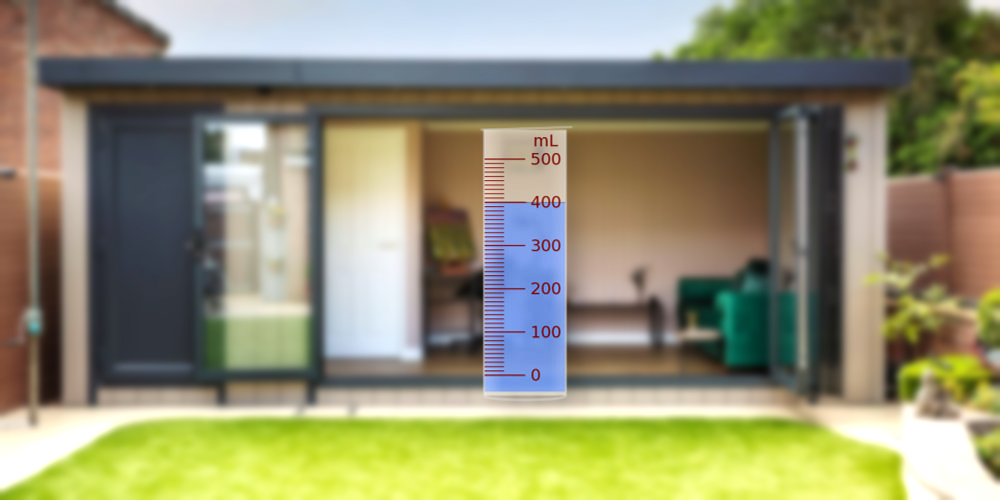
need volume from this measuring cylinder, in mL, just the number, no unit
400
